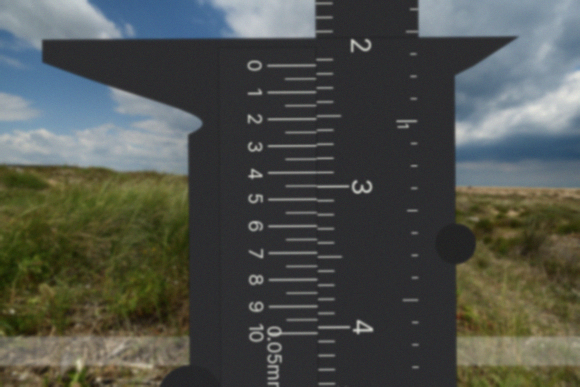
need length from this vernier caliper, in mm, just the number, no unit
21.4
